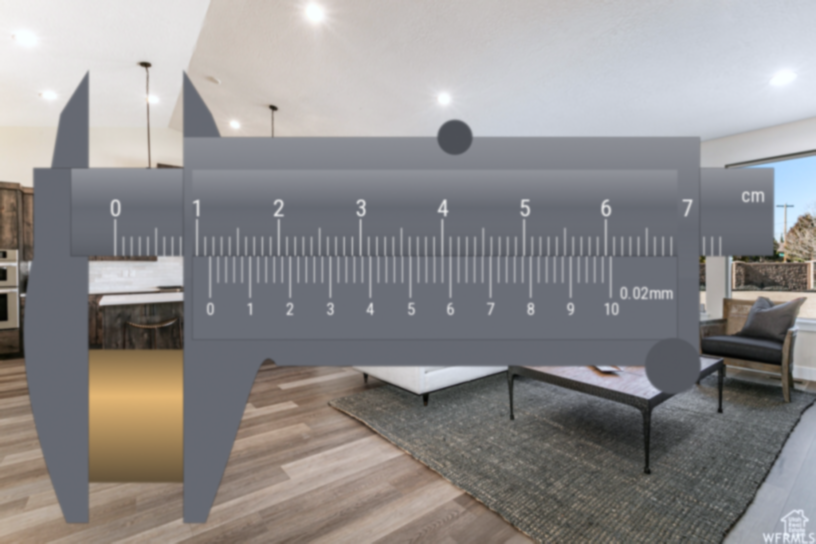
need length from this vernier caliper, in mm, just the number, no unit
11.6
